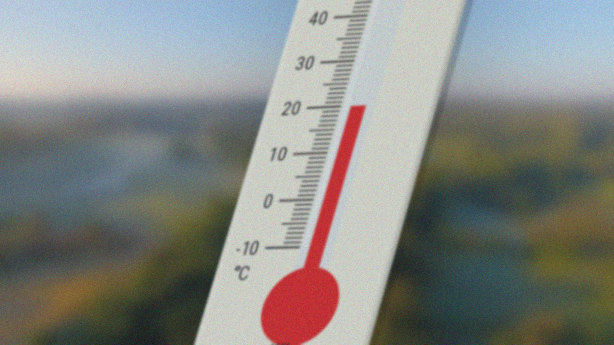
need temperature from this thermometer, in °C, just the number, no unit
20
